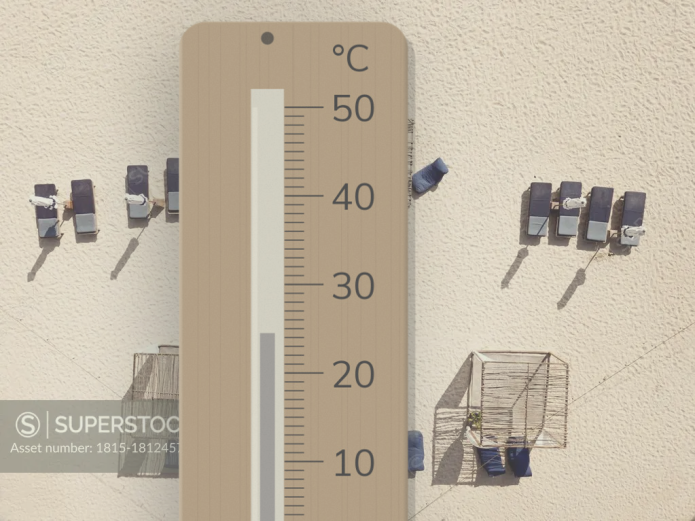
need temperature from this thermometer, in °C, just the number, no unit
24.5
